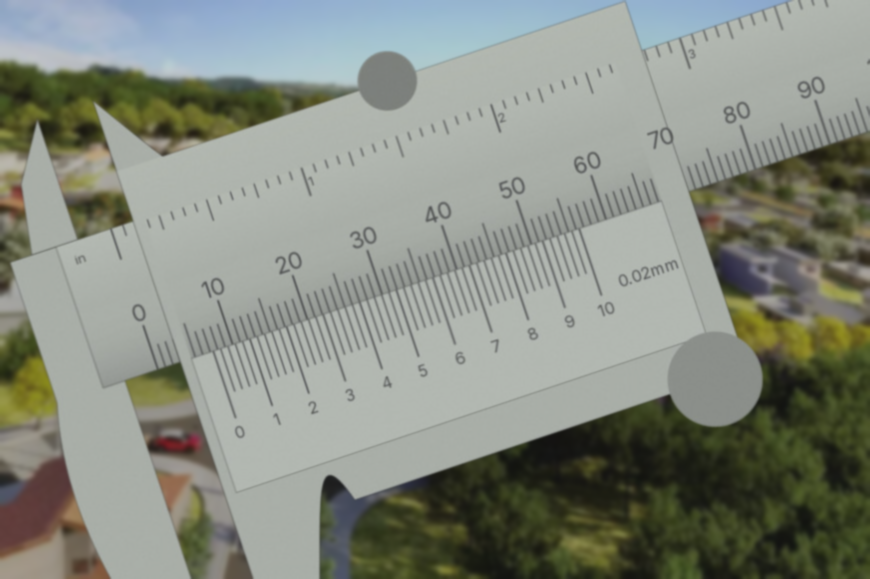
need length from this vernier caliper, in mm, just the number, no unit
7.4
